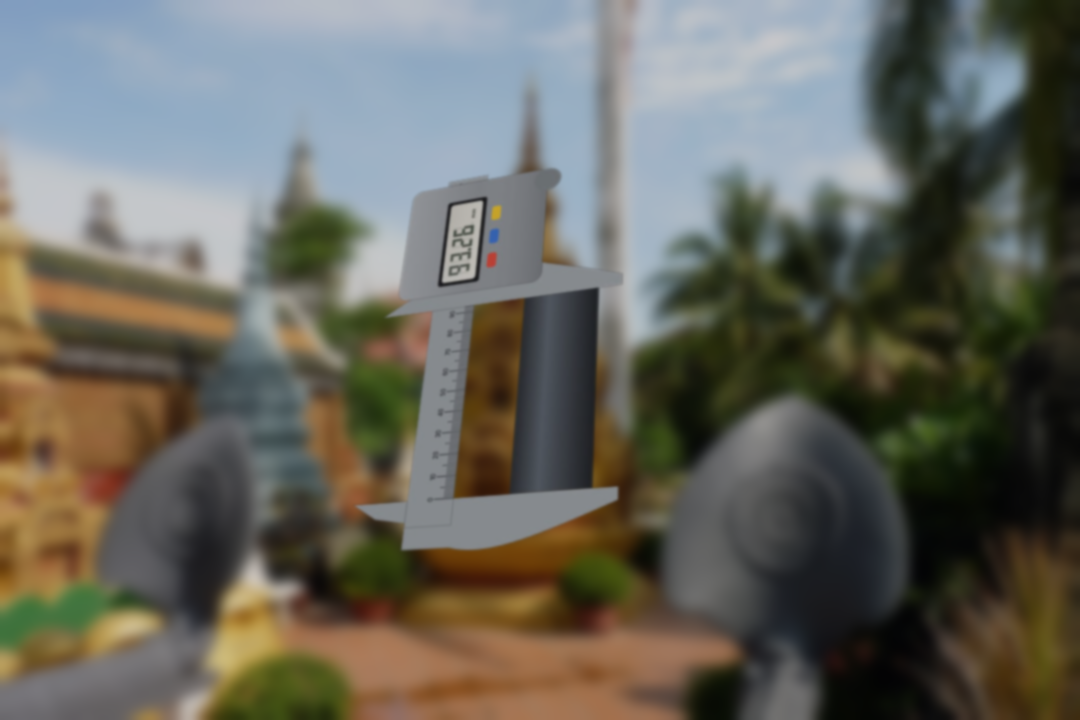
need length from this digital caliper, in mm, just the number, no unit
93.26
